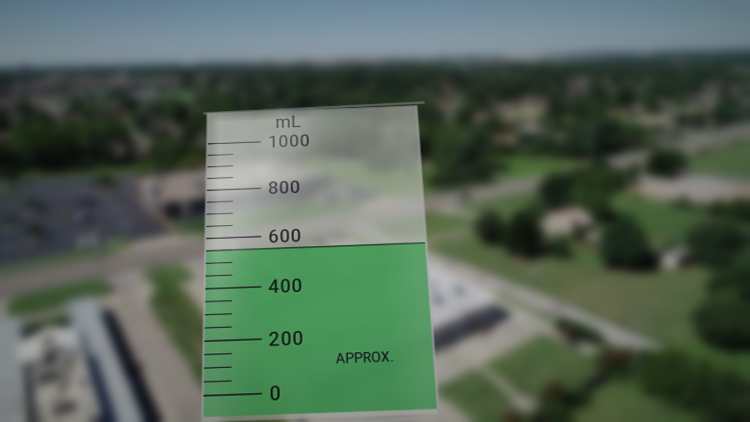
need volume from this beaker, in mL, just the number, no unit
550
